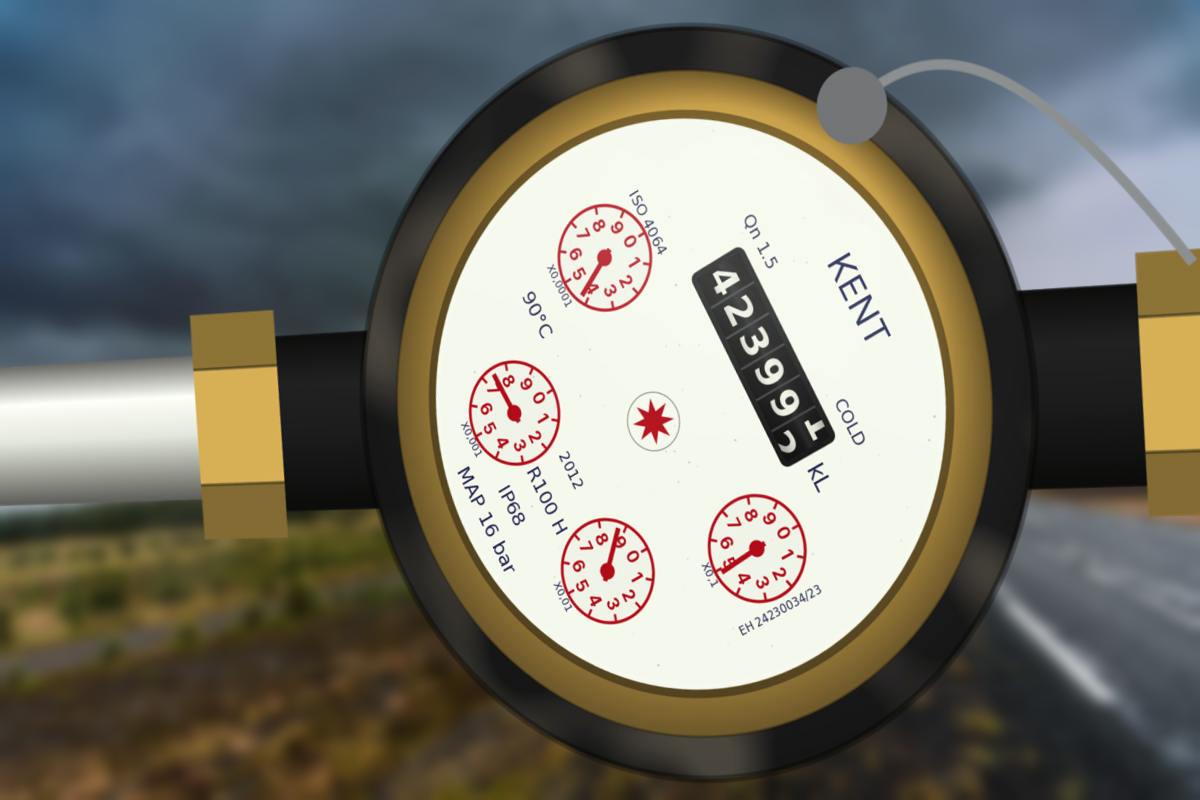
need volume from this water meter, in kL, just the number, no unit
423991.4874
